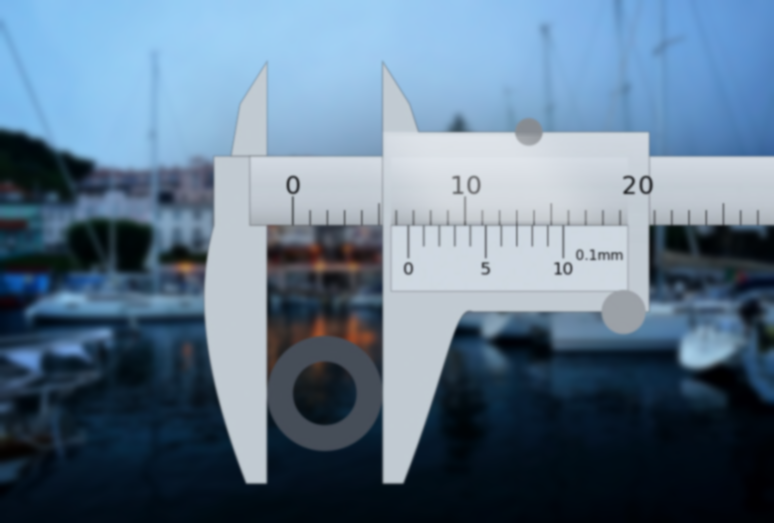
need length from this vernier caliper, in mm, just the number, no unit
6.7
